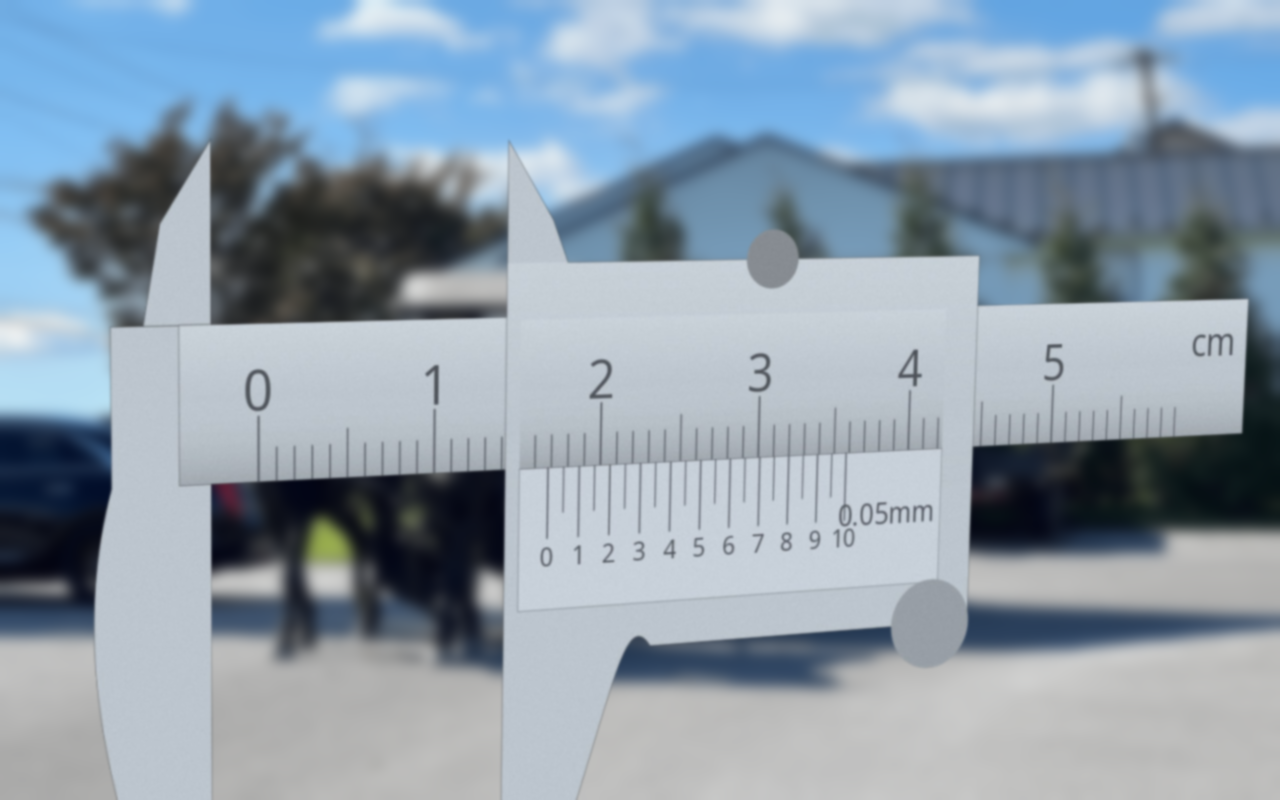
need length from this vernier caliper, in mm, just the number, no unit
16.8
